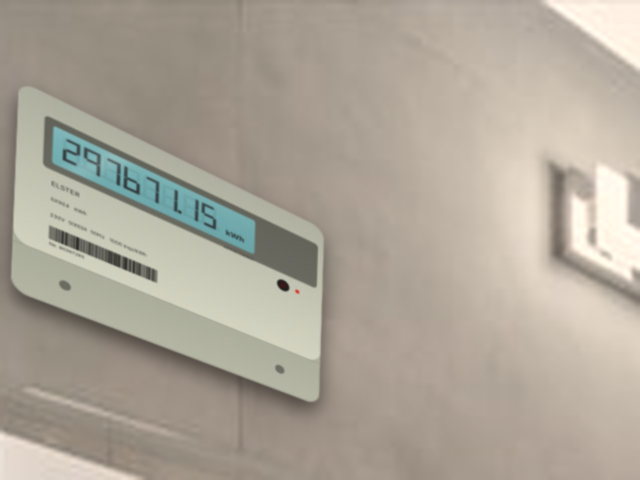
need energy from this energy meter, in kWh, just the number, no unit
297671.15
